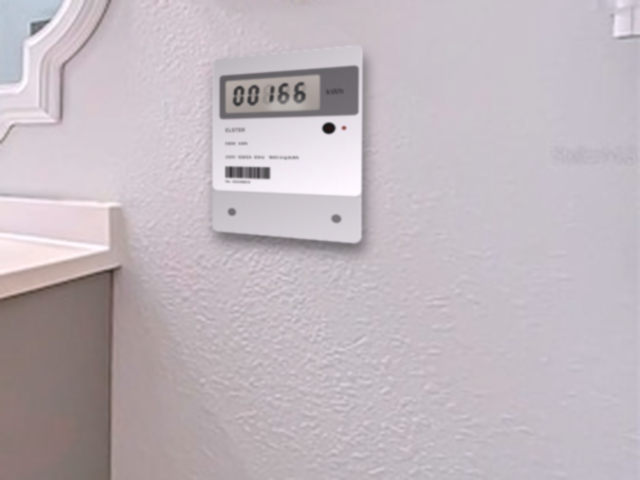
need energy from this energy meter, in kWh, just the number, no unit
166
